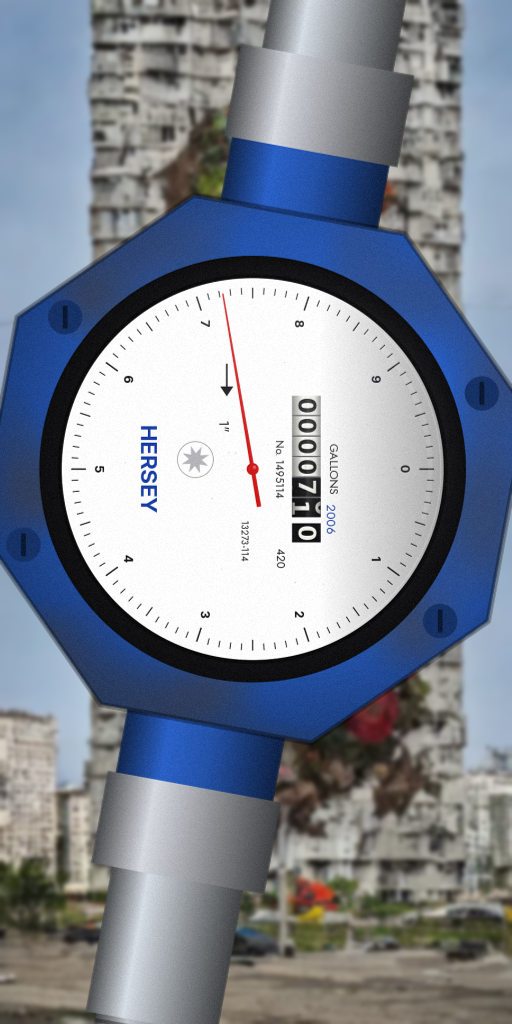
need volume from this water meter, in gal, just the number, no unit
707.2
